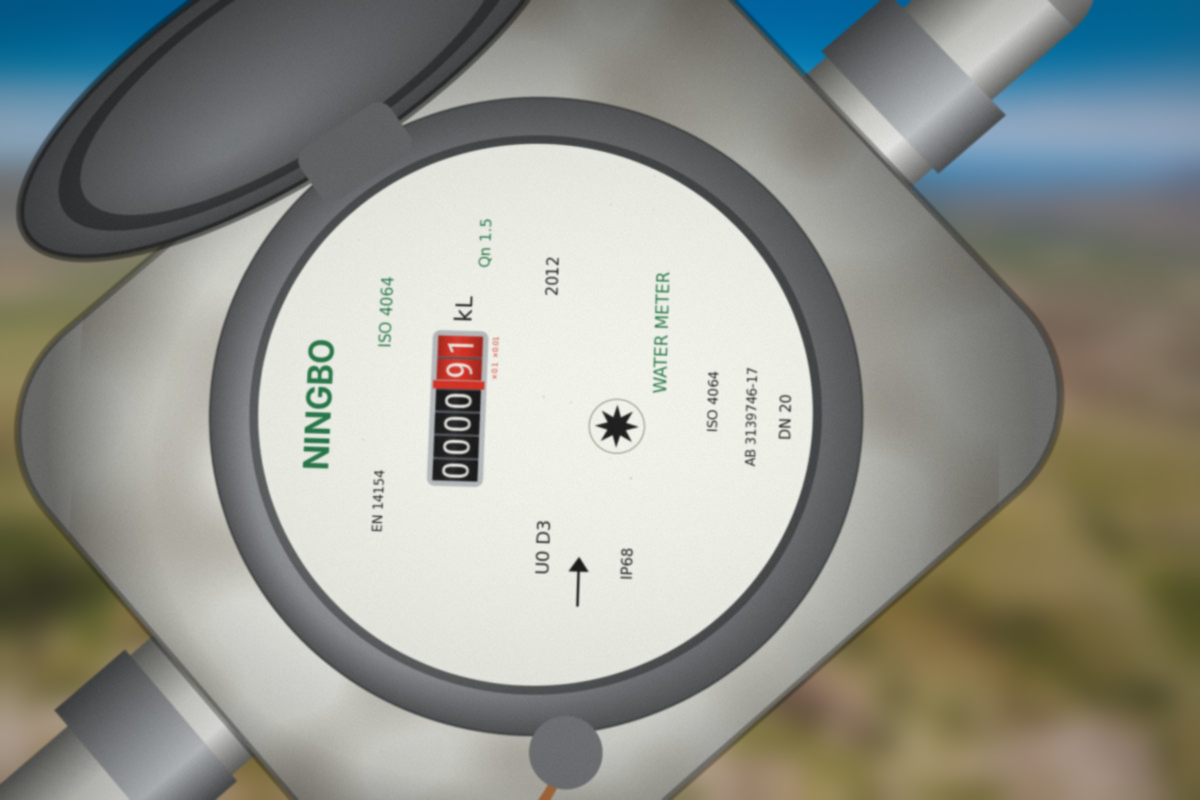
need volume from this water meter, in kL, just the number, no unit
0.91
